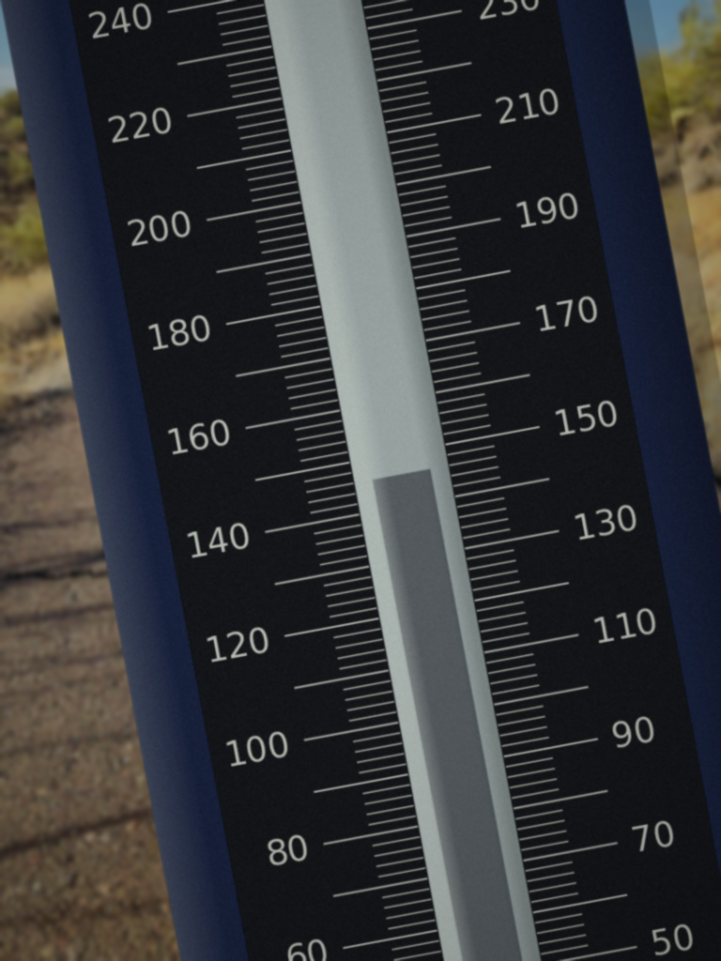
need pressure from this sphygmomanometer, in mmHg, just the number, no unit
146
